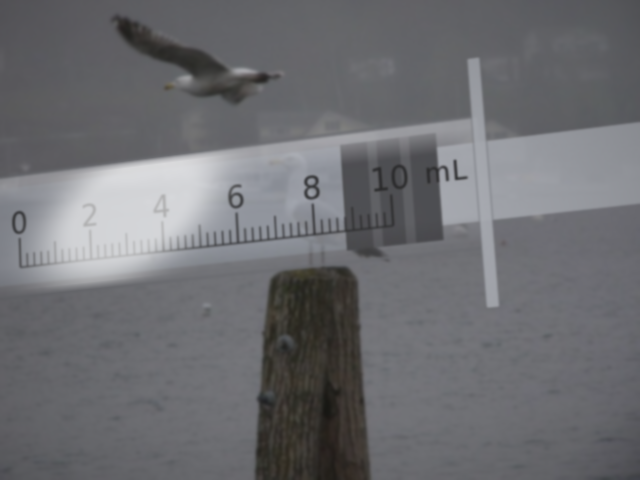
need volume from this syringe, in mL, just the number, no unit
8.8
